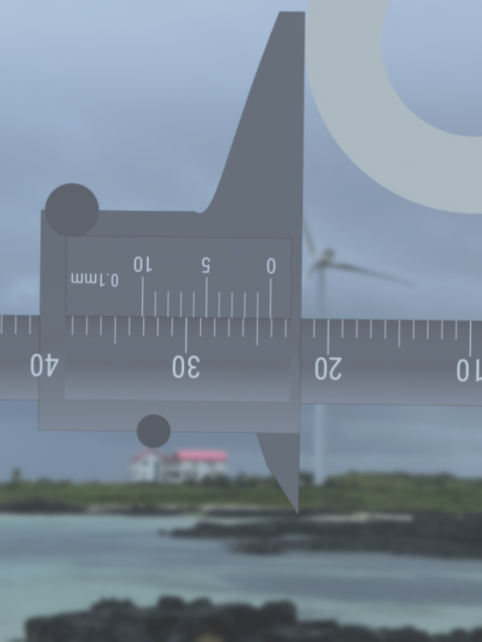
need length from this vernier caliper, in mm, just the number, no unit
24.1
